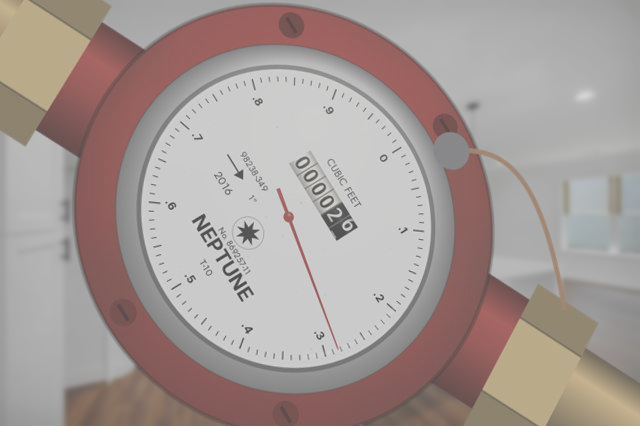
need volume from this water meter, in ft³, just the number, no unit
26.28
